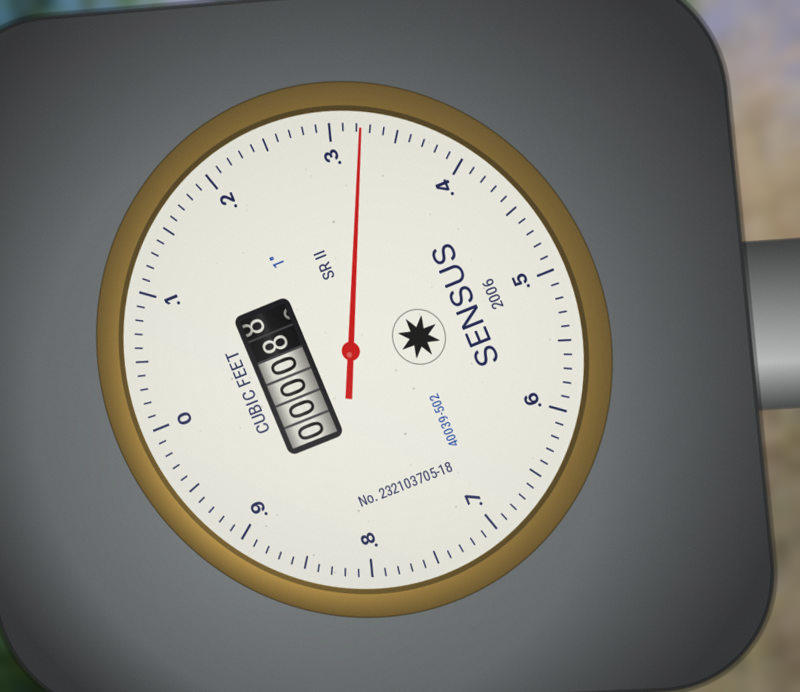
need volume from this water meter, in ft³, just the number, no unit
88.32
